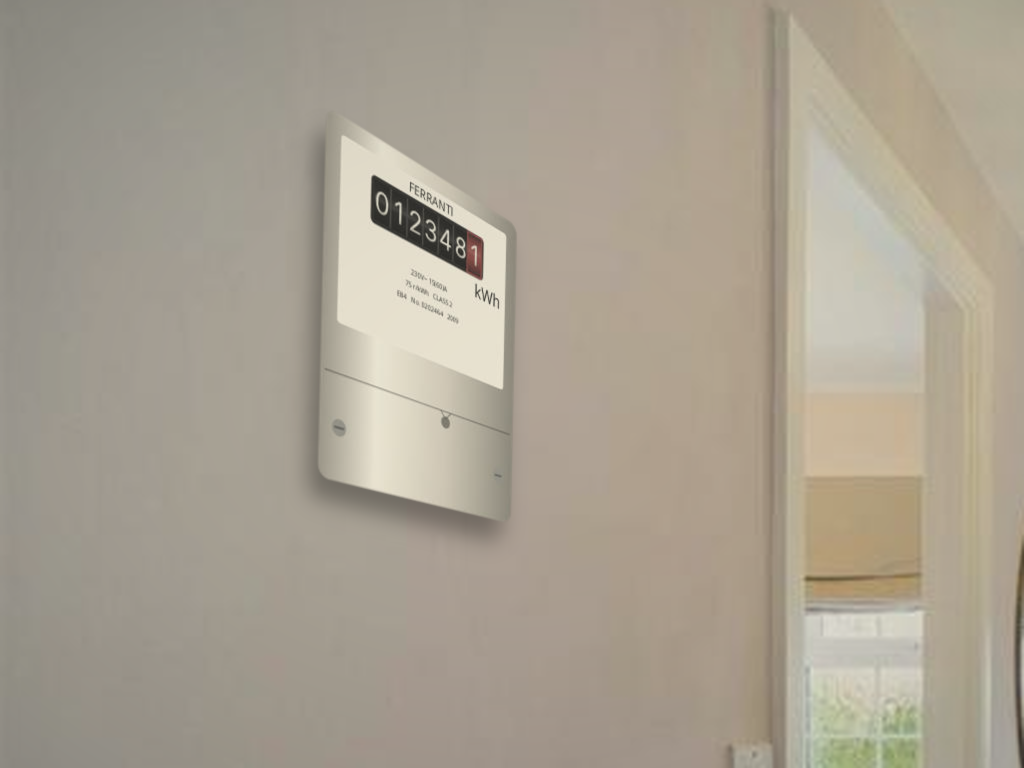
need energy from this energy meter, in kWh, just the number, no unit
12348.1
